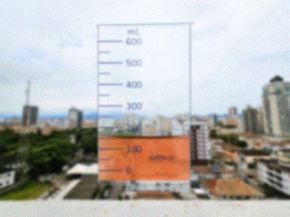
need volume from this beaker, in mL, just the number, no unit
150
